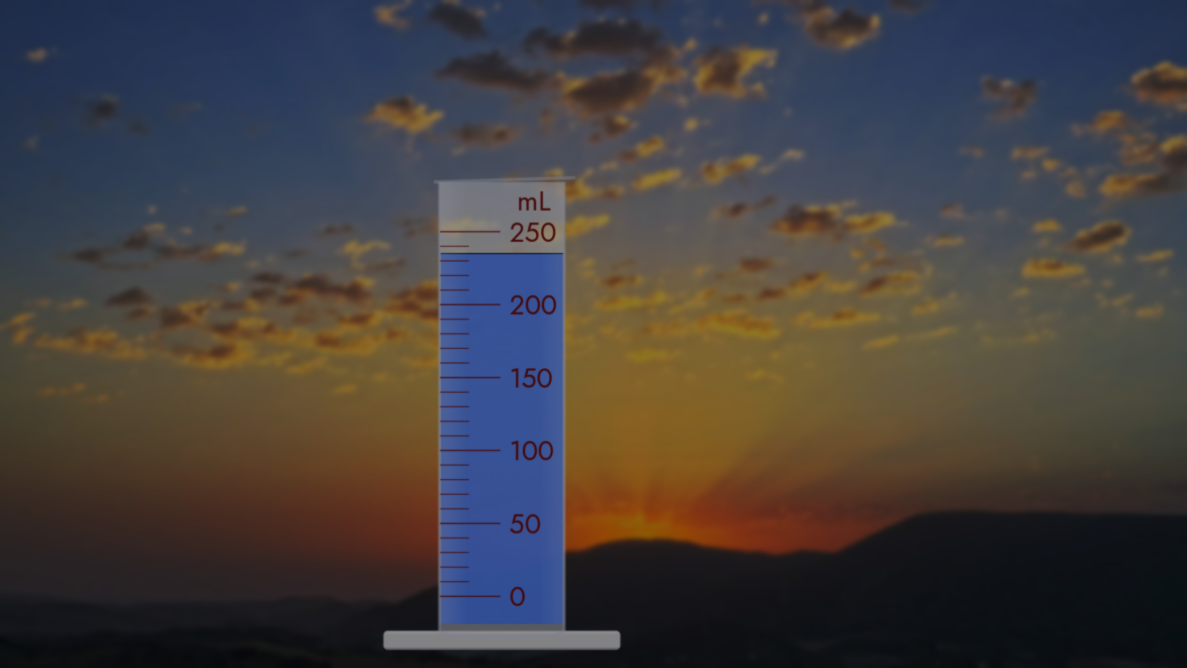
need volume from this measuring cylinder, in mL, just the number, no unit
235
